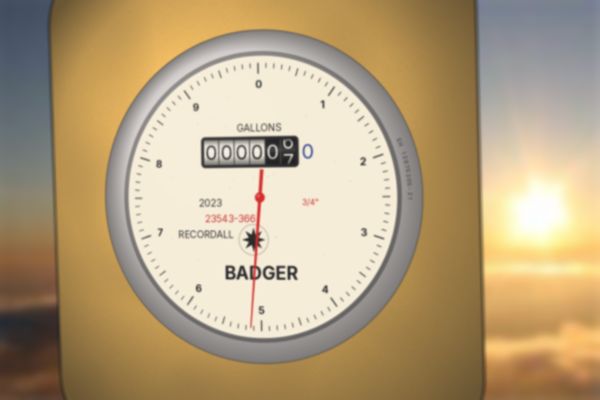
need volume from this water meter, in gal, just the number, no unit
65.1
